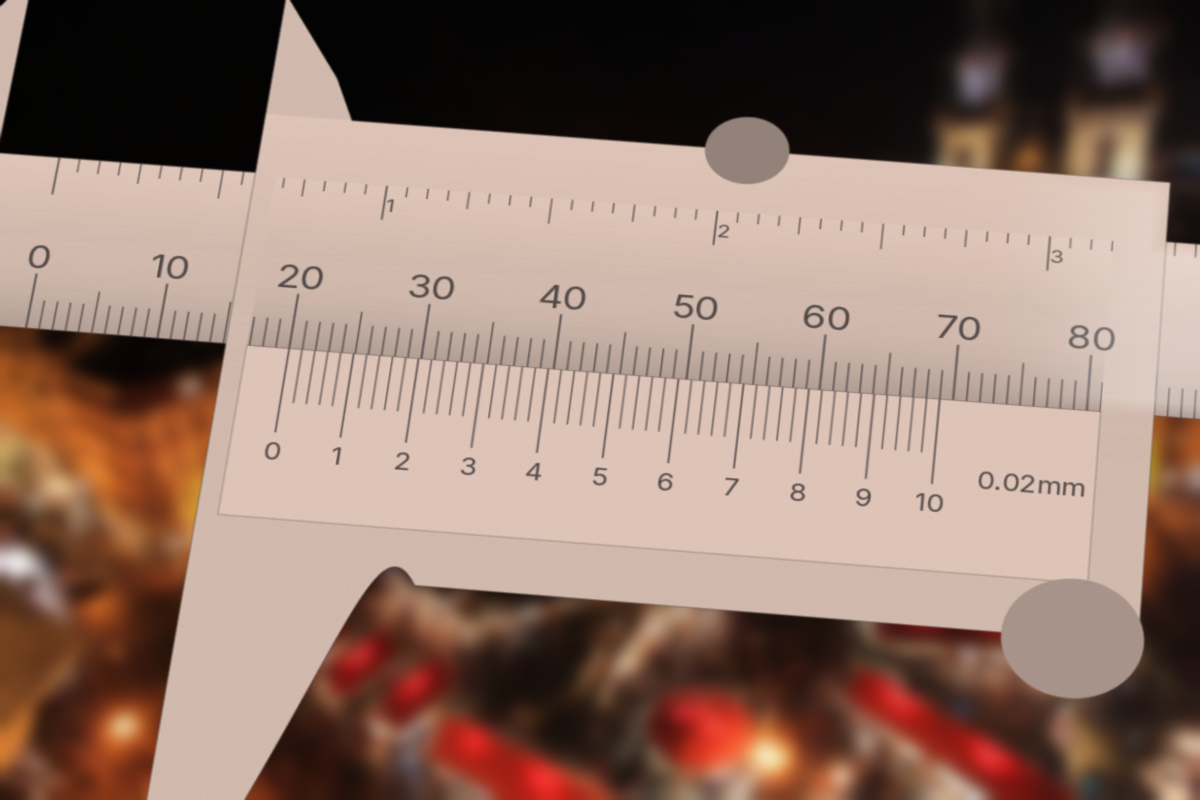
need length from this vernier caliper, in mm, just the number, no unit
20.0
